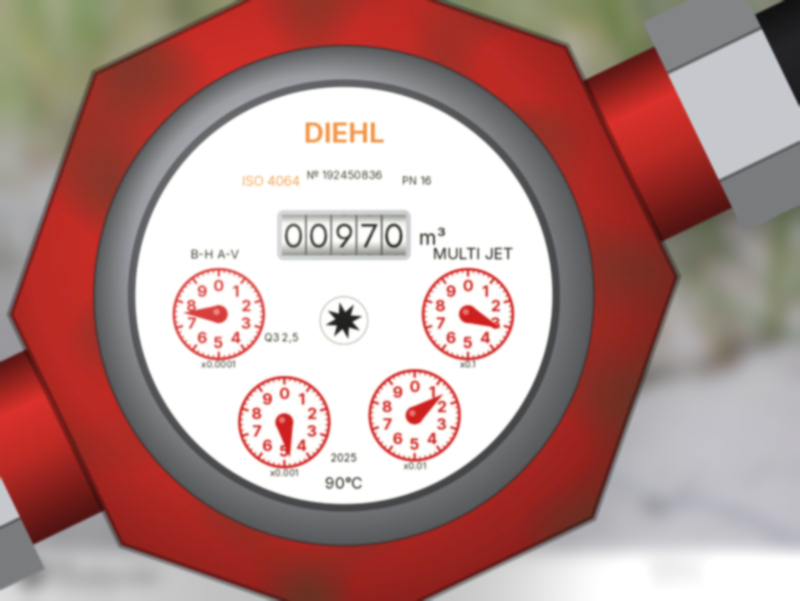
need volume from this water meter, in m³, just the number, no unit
970.3147
